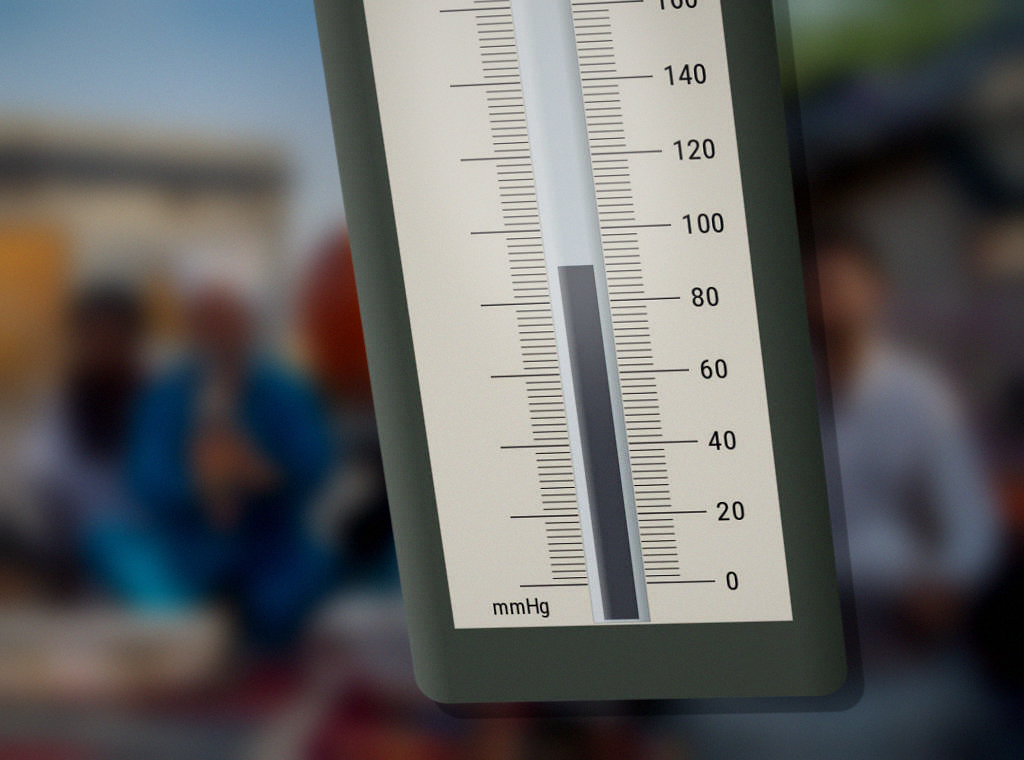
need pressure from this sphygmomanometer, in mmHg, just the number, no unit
90
